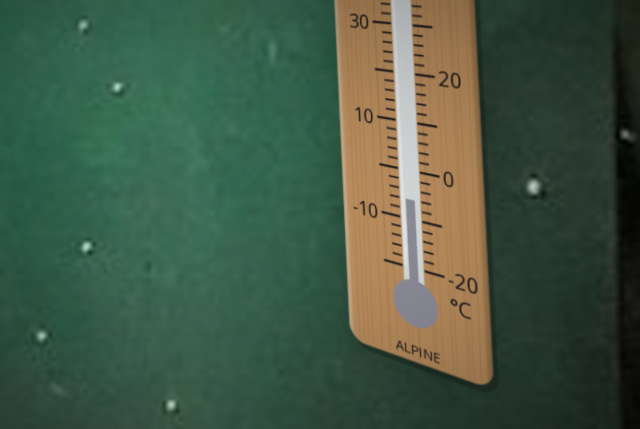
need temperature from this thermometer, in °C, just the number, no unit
-6
